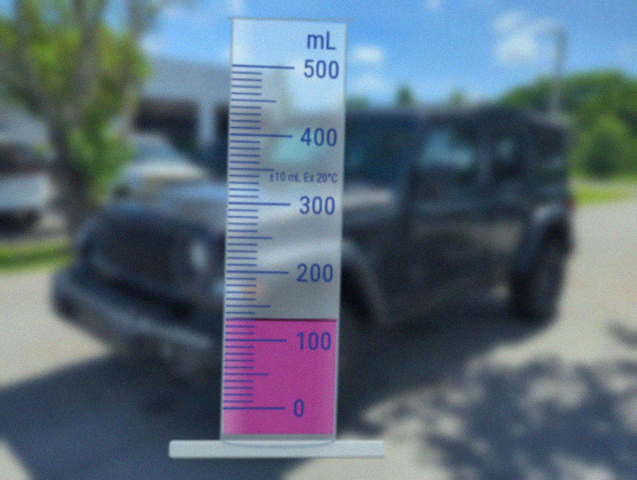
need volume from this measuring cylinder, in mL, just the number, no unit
130
